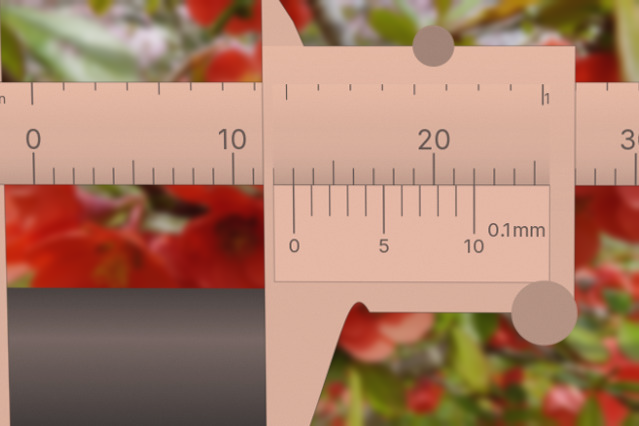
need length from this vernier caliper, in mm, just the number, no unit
13.0
